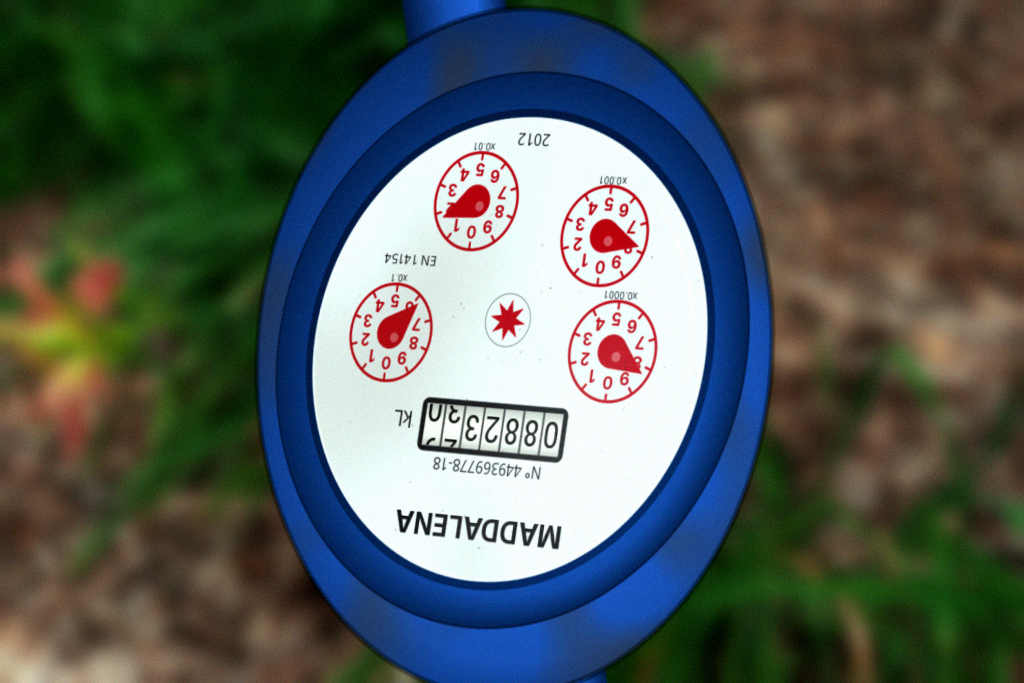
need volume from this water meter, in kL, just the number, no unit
882329.6178
